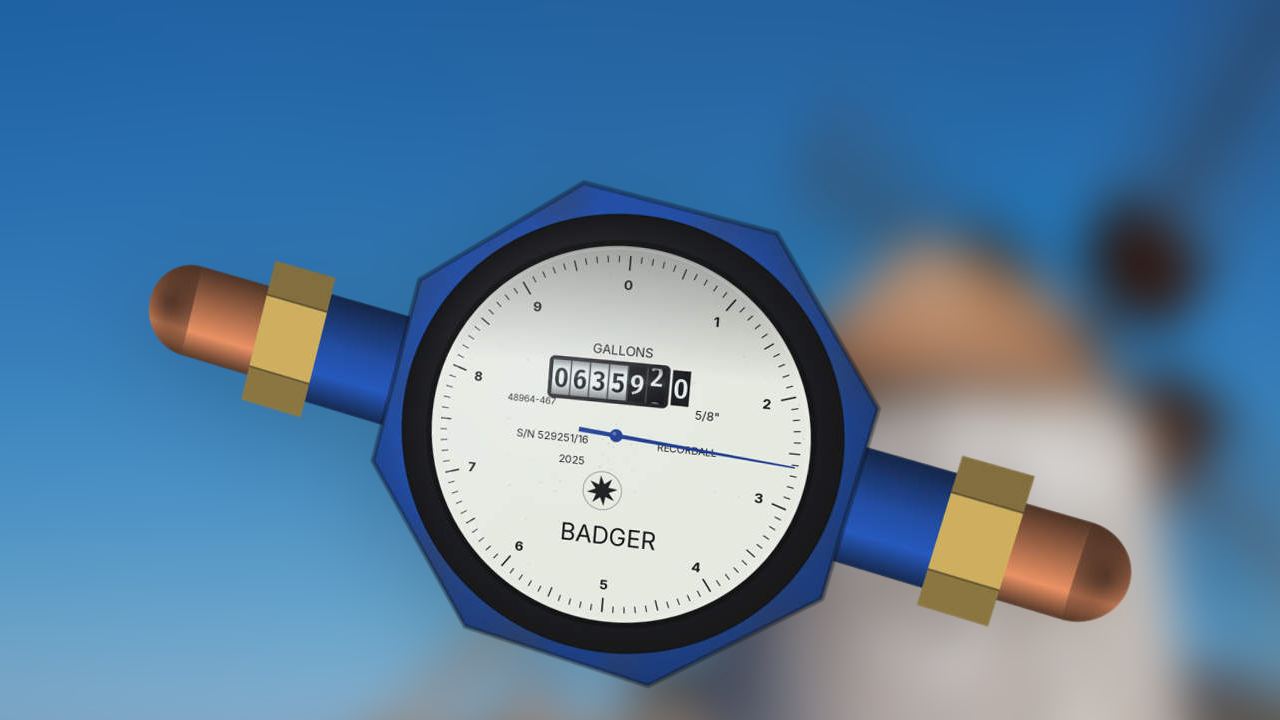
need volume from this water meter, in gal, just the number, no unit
635922.6
